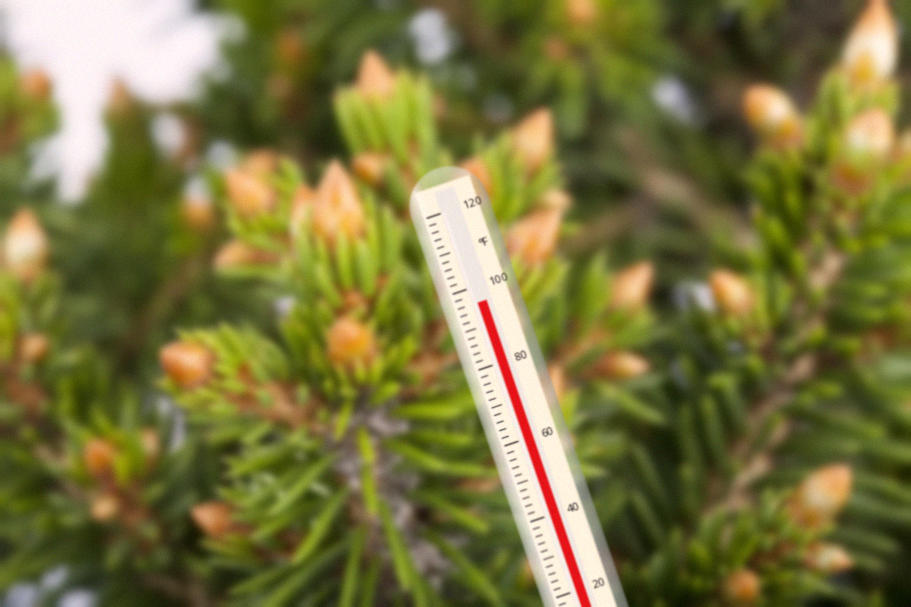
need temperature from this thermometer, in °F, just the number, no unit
96
